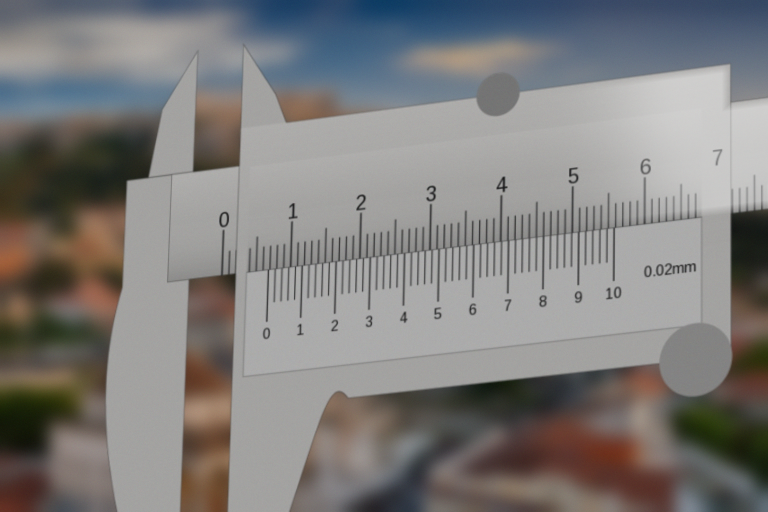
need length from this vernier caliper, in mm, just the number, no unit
6.8
